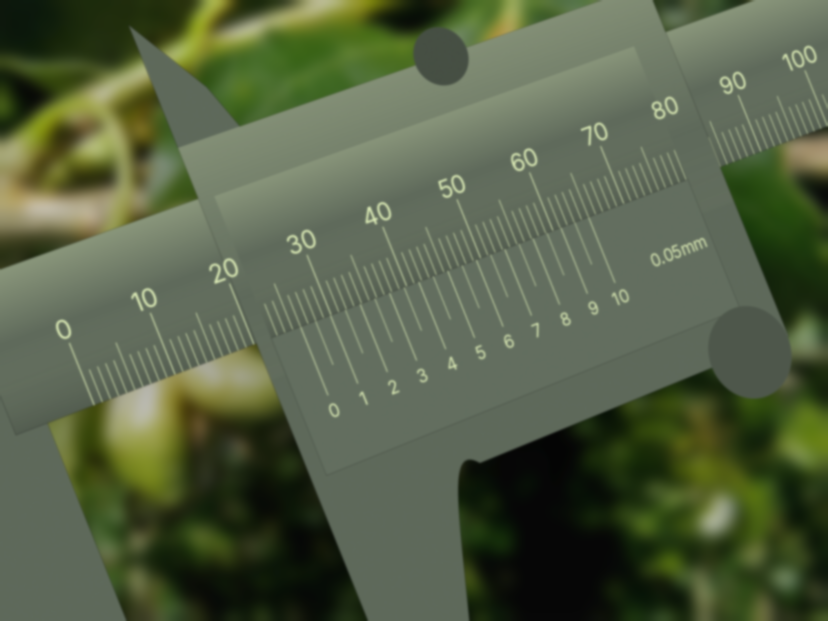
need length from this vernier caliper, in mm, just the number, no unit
26.0
